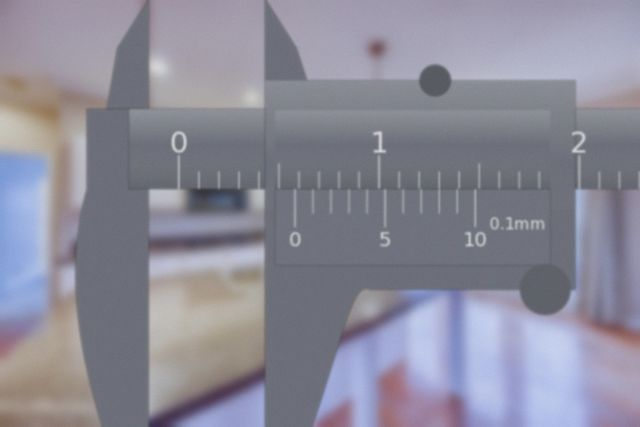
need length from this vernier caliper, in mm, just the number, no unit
5.8
